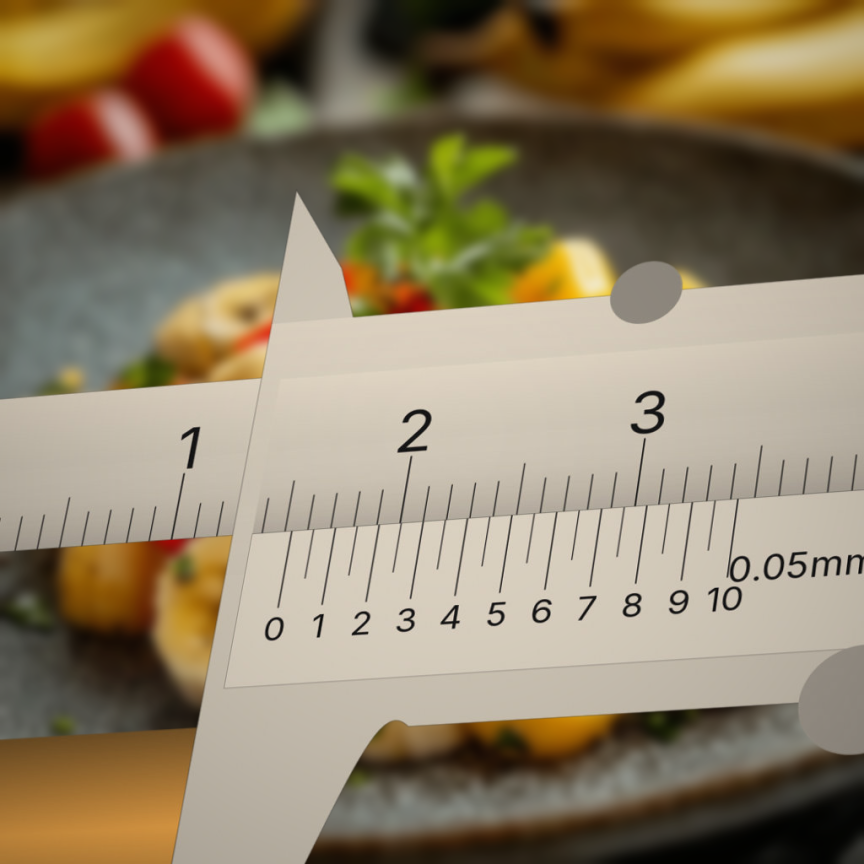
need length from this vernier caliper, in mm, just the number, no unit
15.30
